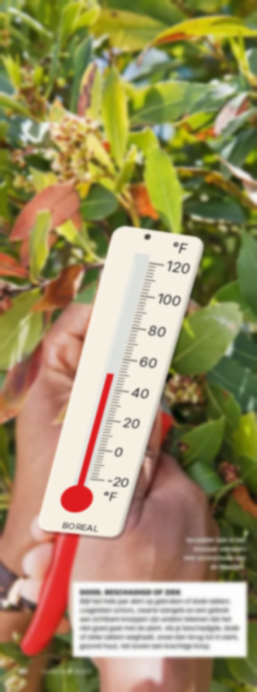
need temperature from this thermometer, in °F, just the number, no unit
50
